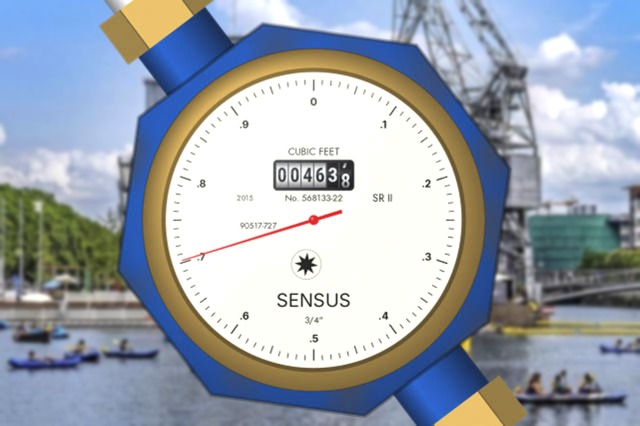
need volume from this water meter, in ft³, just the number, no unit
4637.70
